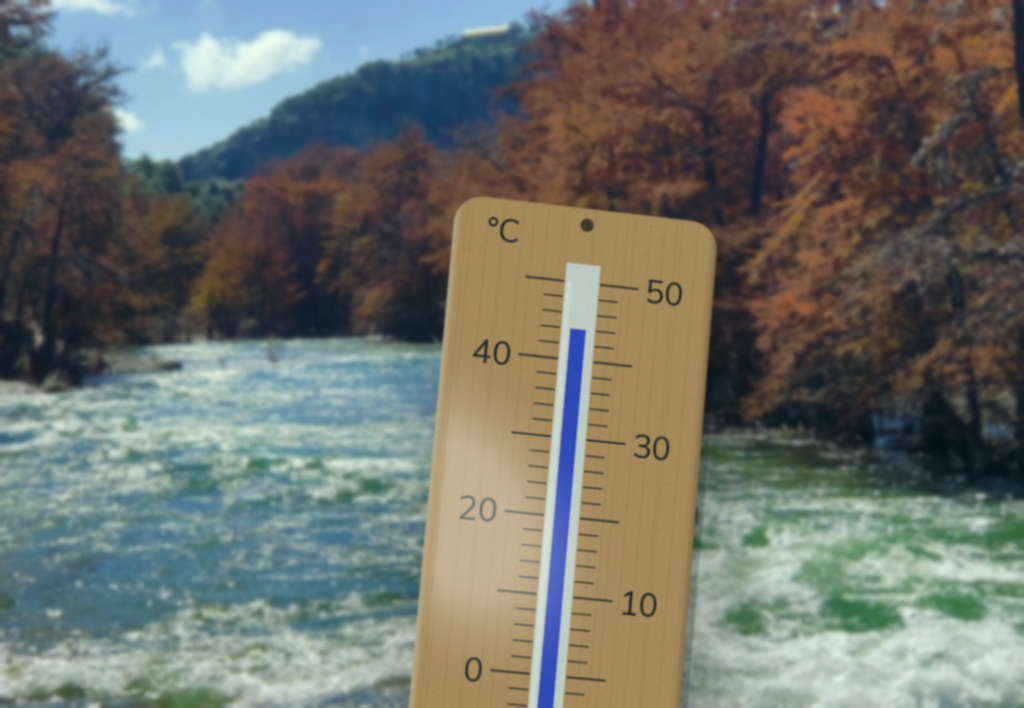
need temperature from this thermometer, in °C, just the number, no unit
44
